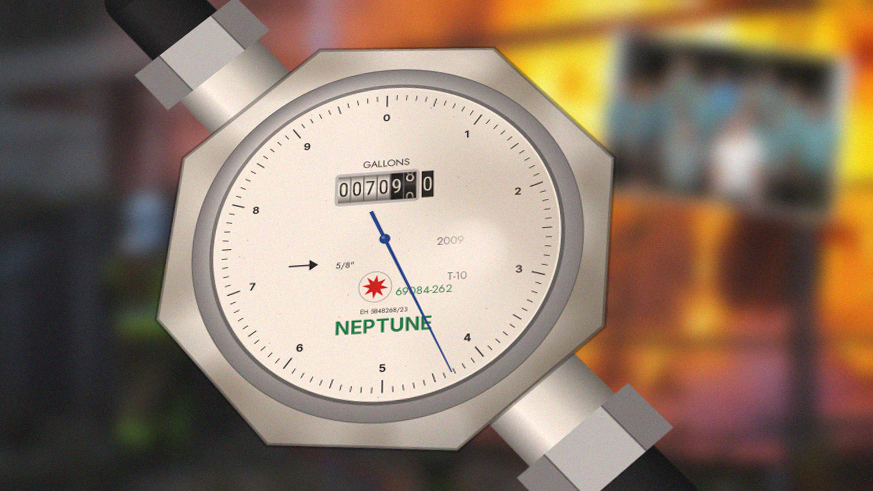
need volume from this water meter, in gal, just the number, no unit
70984.3
